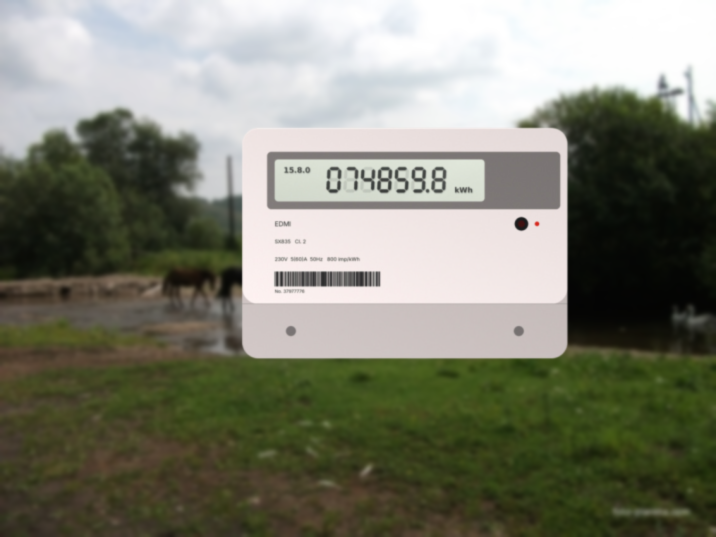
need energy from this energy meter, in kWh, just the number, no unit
74859.8
